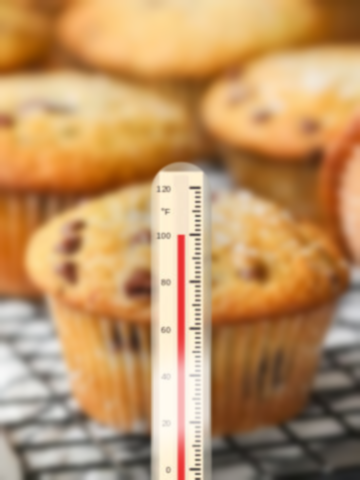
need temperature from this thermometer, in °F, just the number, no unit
100
